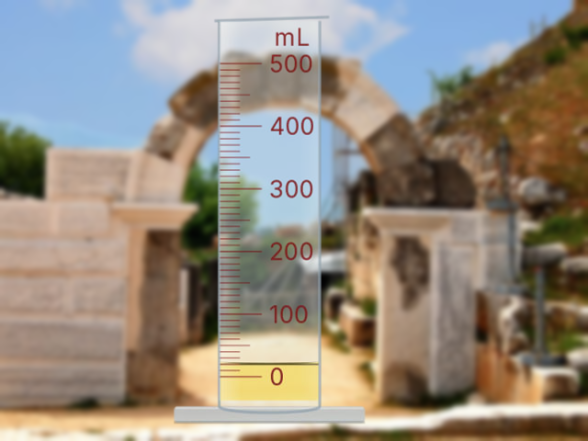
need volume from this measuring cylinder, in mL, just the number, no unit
20
